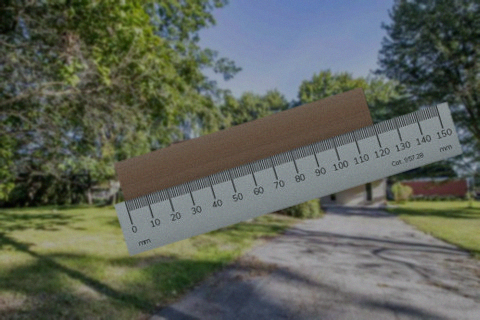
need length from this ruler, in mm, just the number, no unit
120
